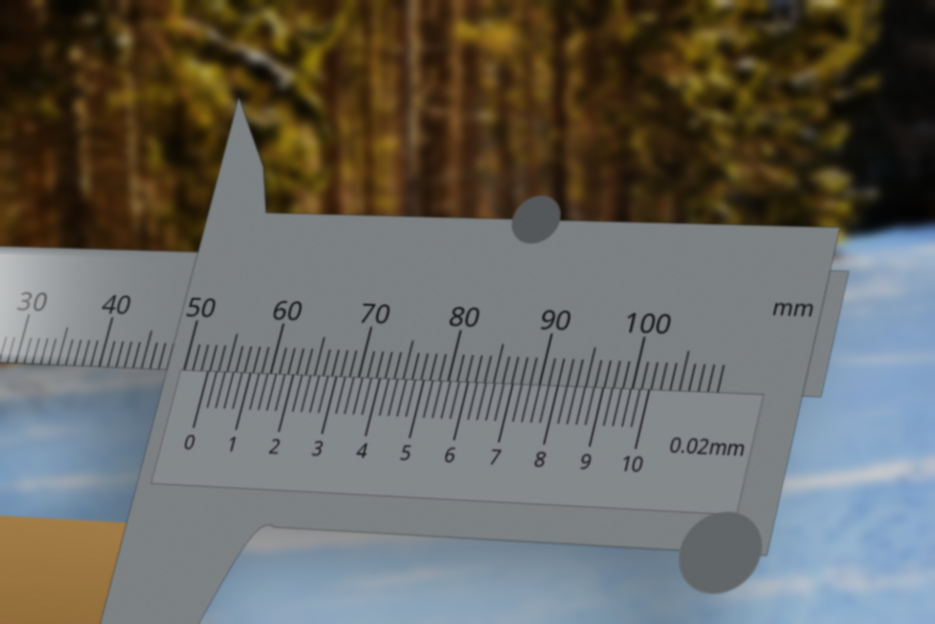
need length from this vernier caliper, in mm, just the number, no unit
52.8
